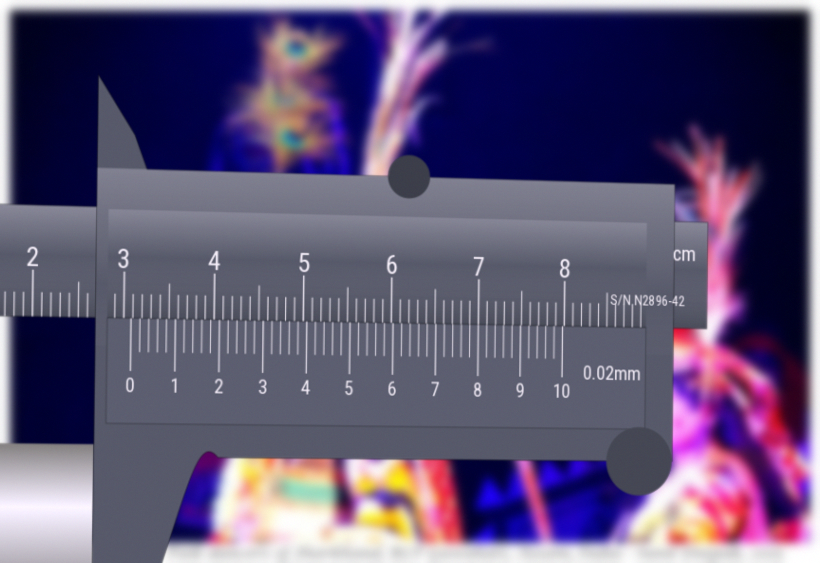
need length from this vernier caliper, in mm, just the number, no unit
30.8
